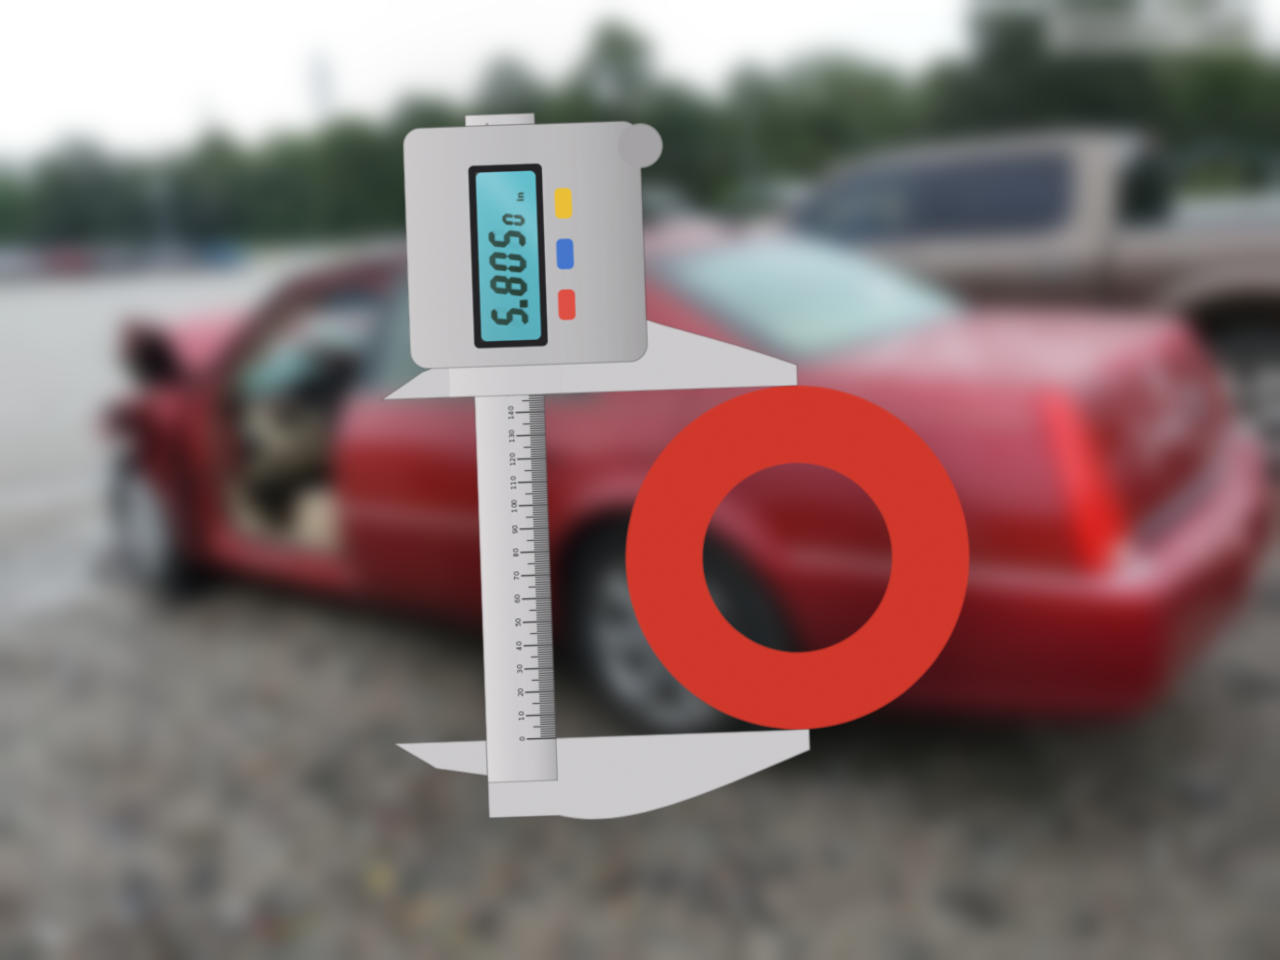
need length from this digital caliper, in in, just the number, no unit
5.8050
